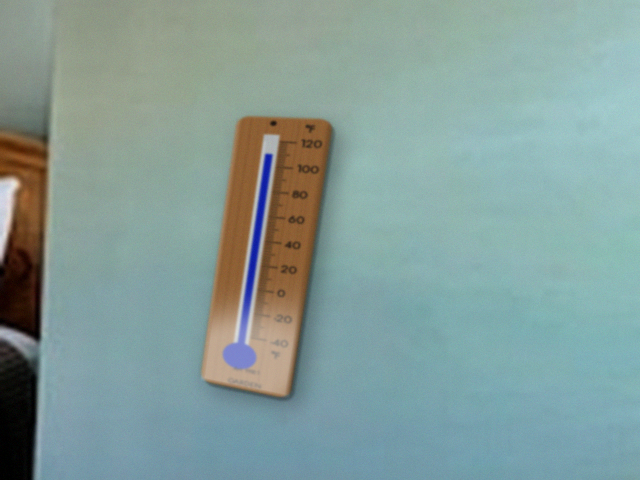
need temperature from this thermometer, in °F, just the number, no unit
110
